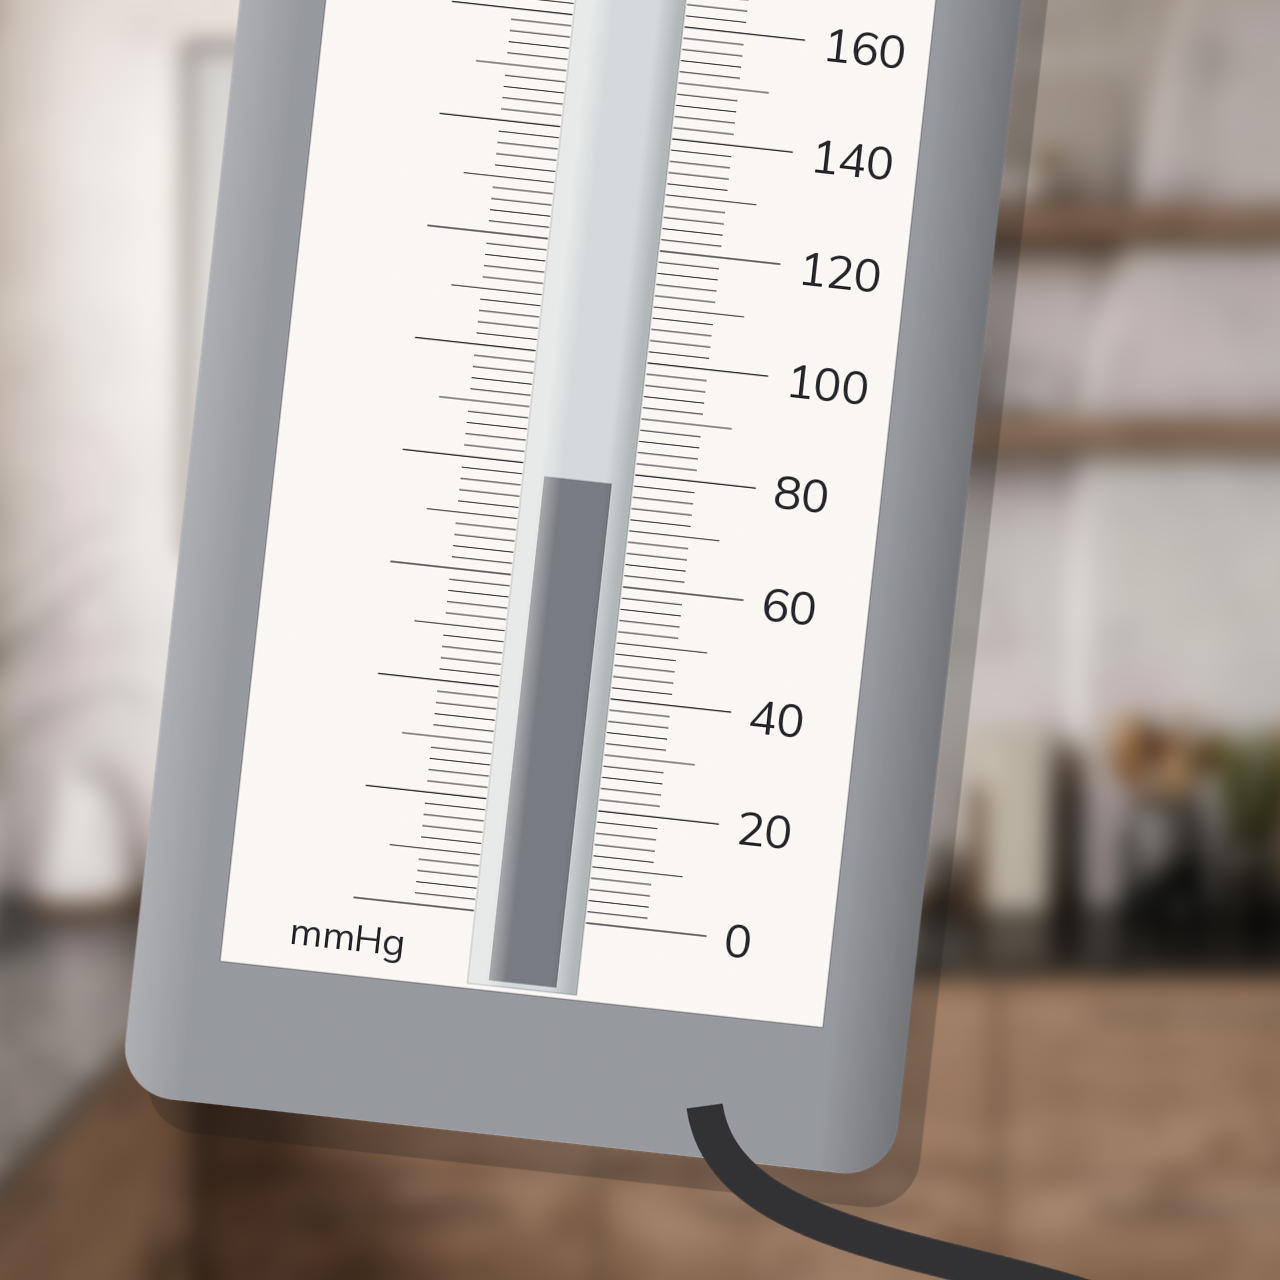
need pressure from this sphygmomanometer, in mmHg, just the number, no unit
78
